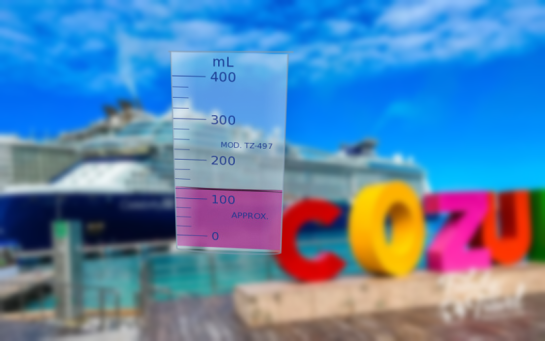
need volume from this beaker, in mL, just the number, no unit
125
